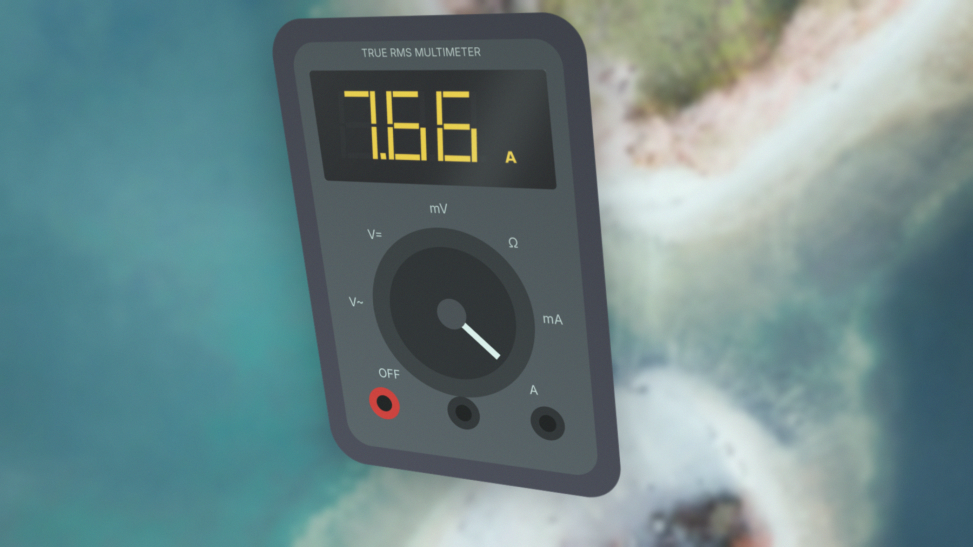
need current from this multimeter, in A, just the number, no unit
7.66
